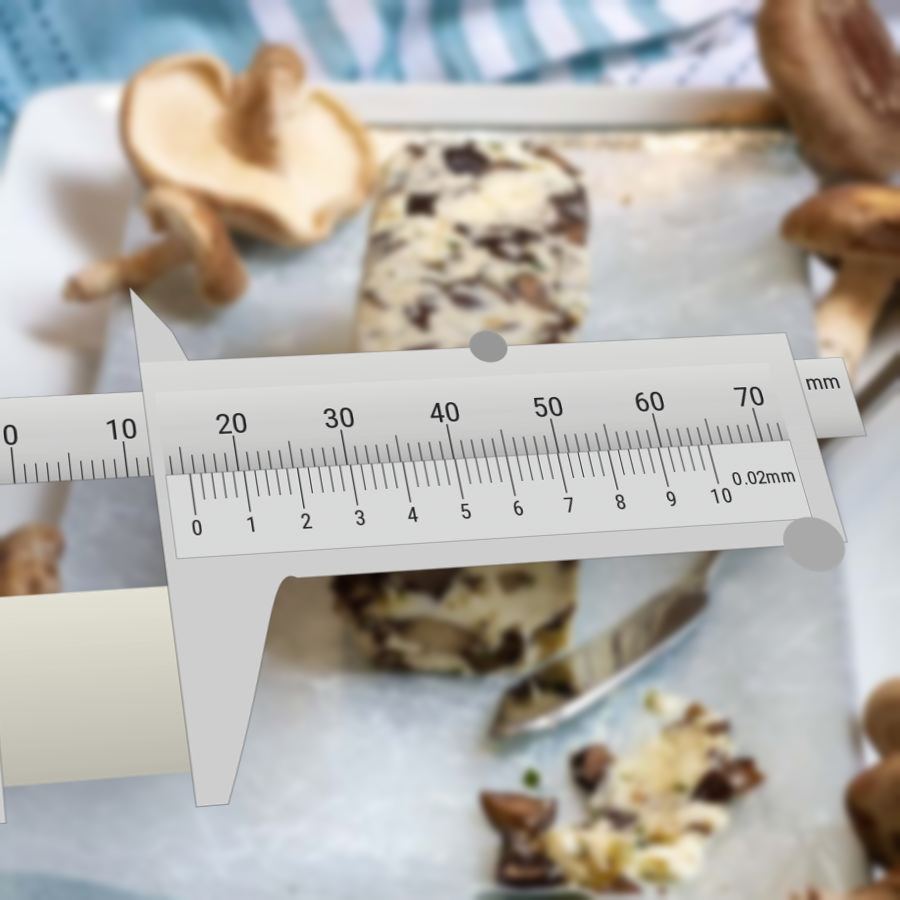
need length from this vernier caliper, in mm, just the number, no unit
15.6
